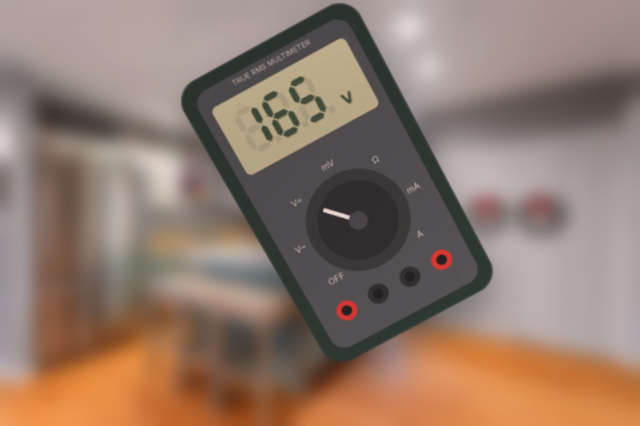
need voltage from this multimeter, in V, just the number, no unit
165
